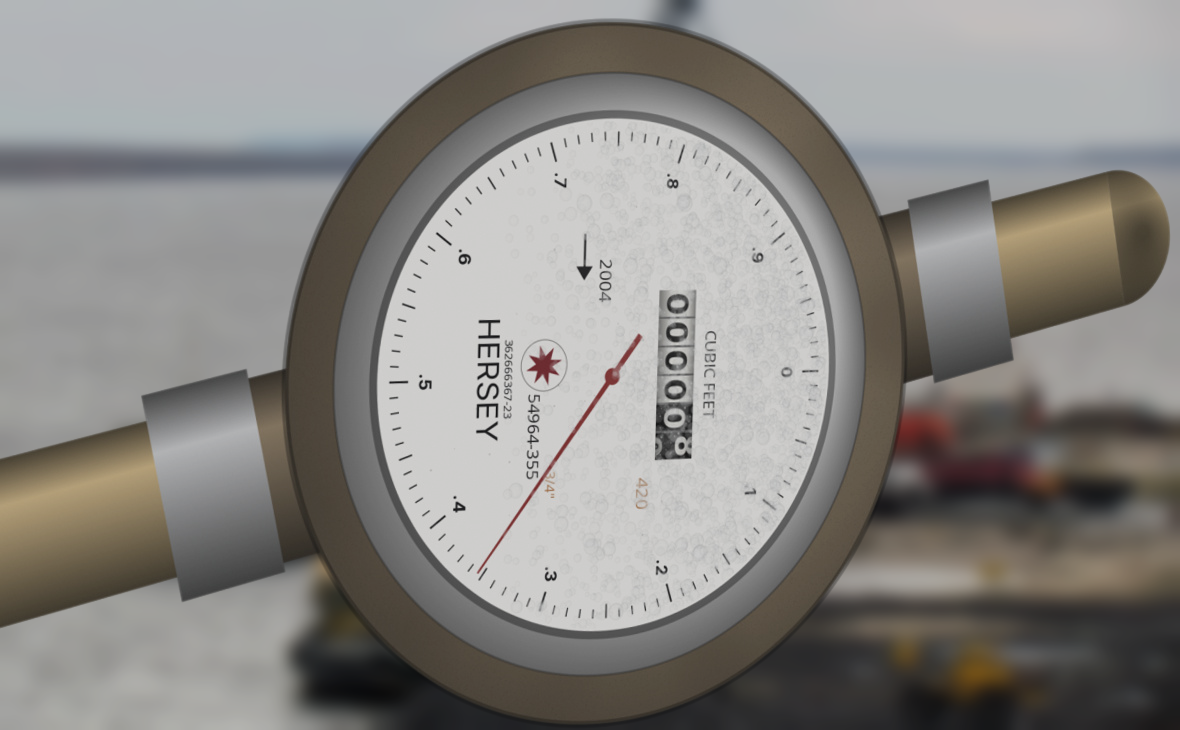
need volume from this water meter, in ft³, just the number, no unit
8.35
